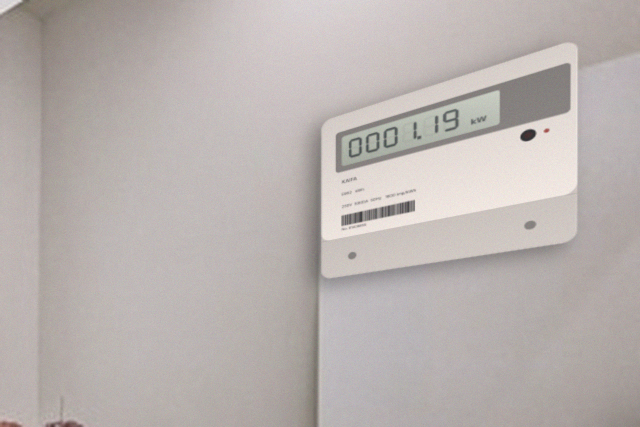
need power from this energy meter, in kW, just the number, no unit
1.19
